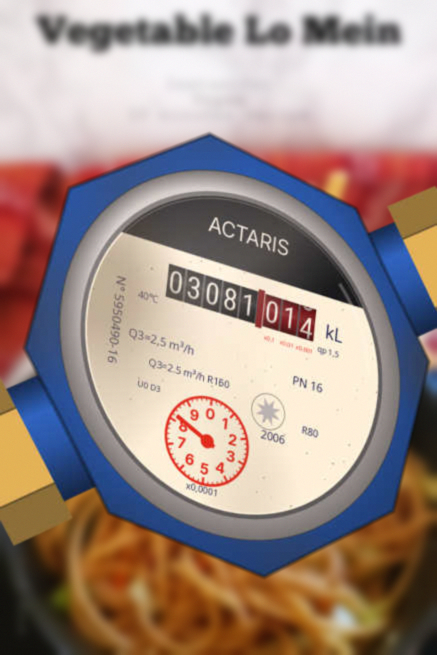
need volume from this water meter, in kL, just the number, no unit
3081.0138
